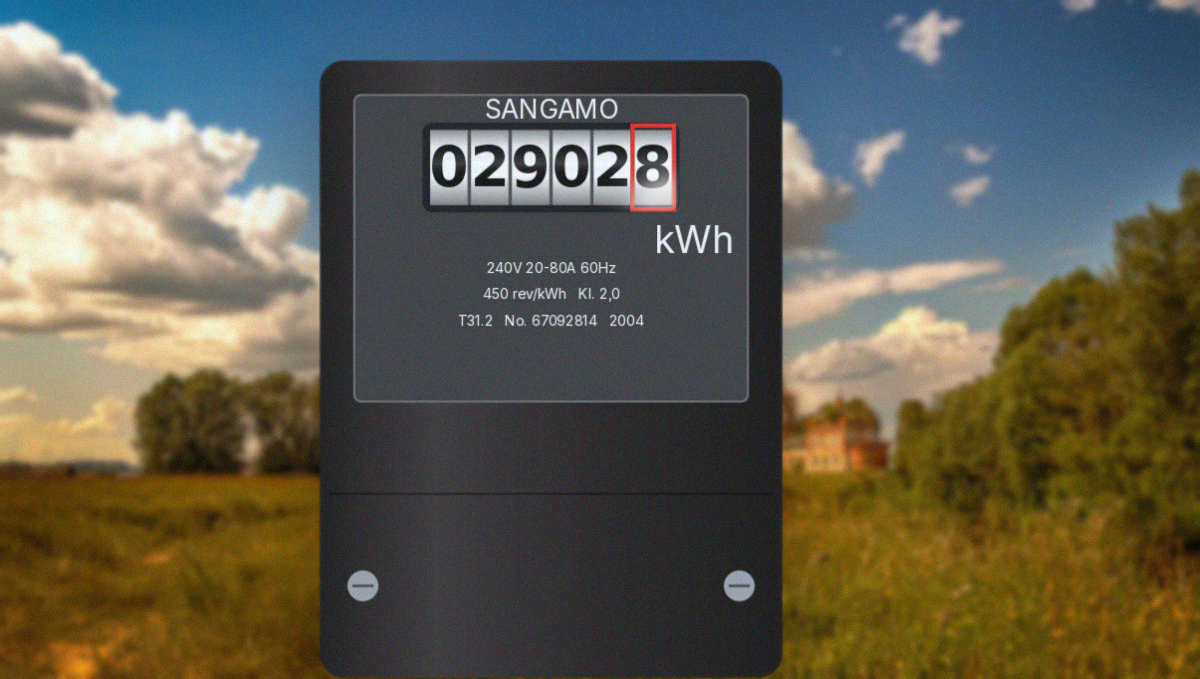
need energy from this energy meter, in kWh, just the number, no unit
2902.8
